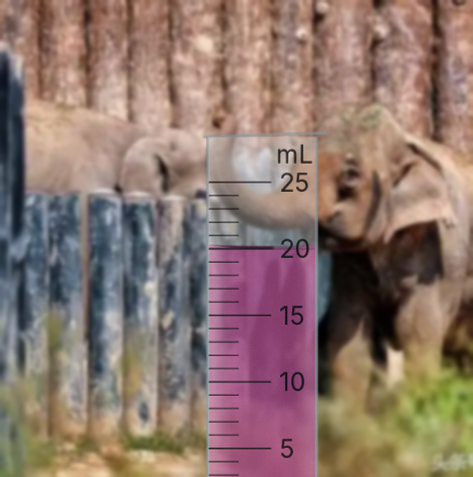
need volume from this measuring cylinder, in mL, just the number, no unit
20
